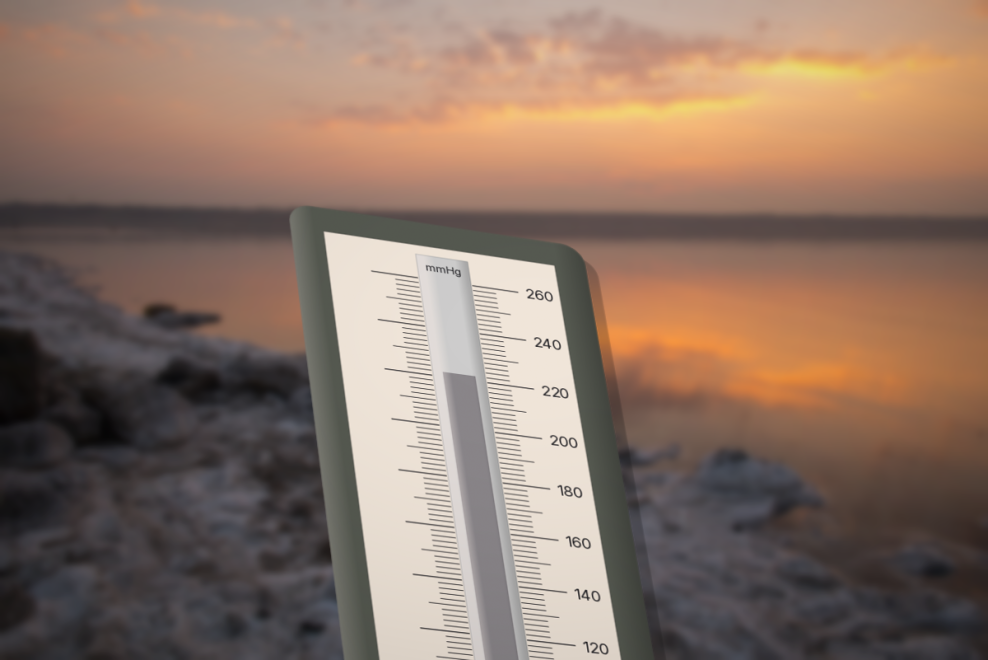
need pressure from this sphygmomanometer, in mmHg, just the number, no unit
222
